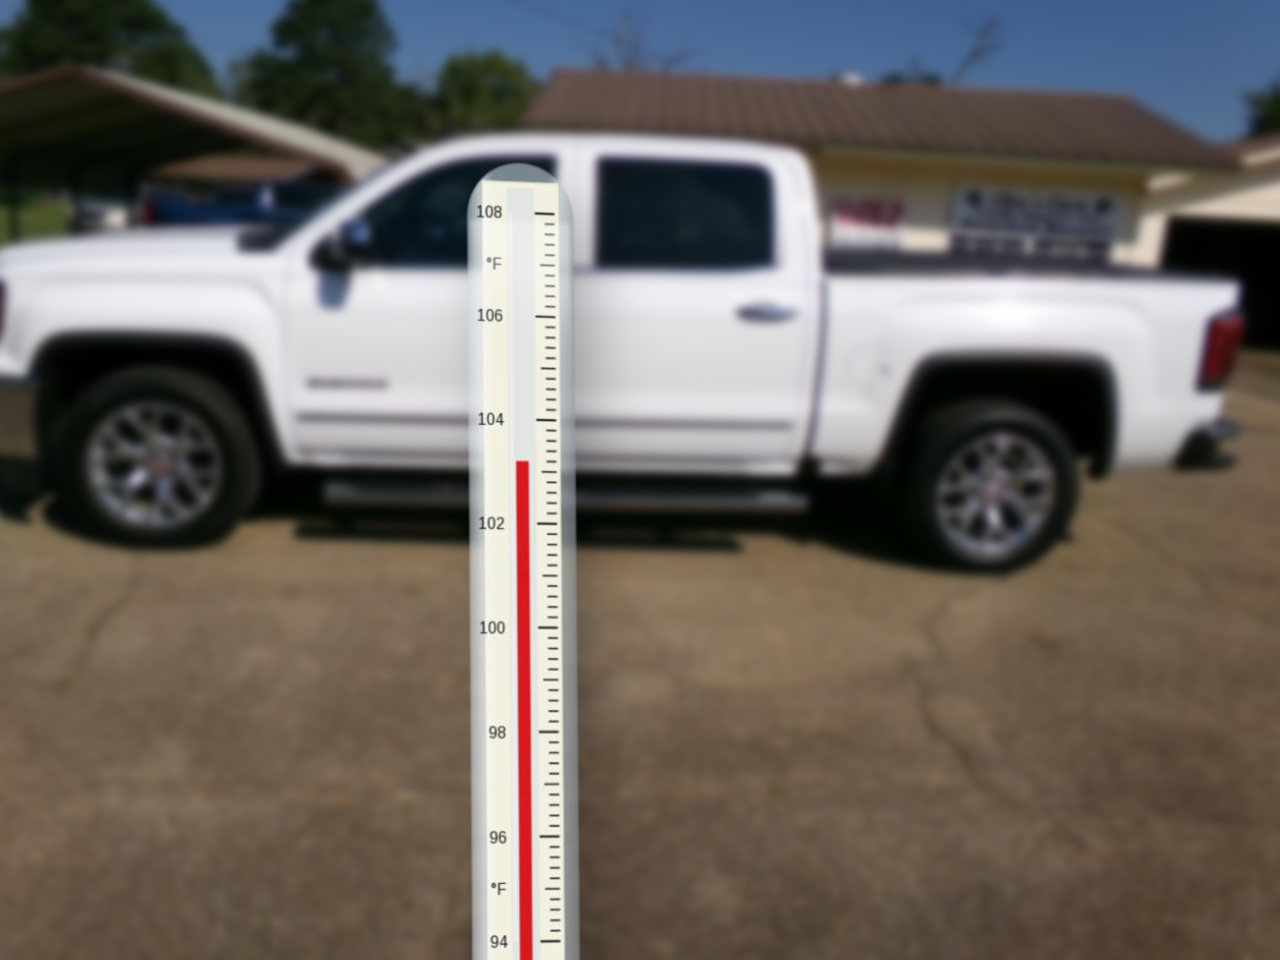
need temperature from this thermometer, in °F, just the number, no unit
103.2
